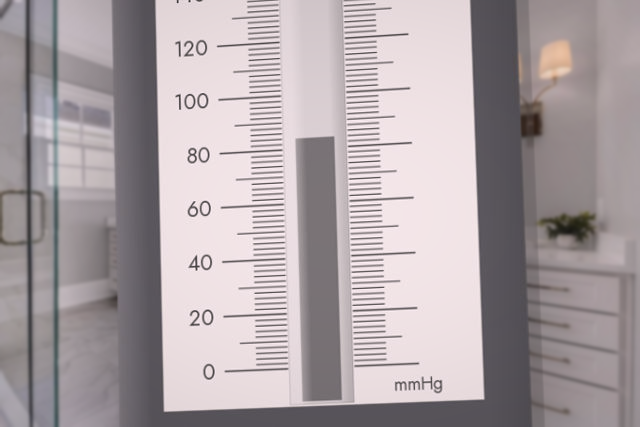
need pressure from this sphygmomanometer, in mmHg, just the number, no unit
84
